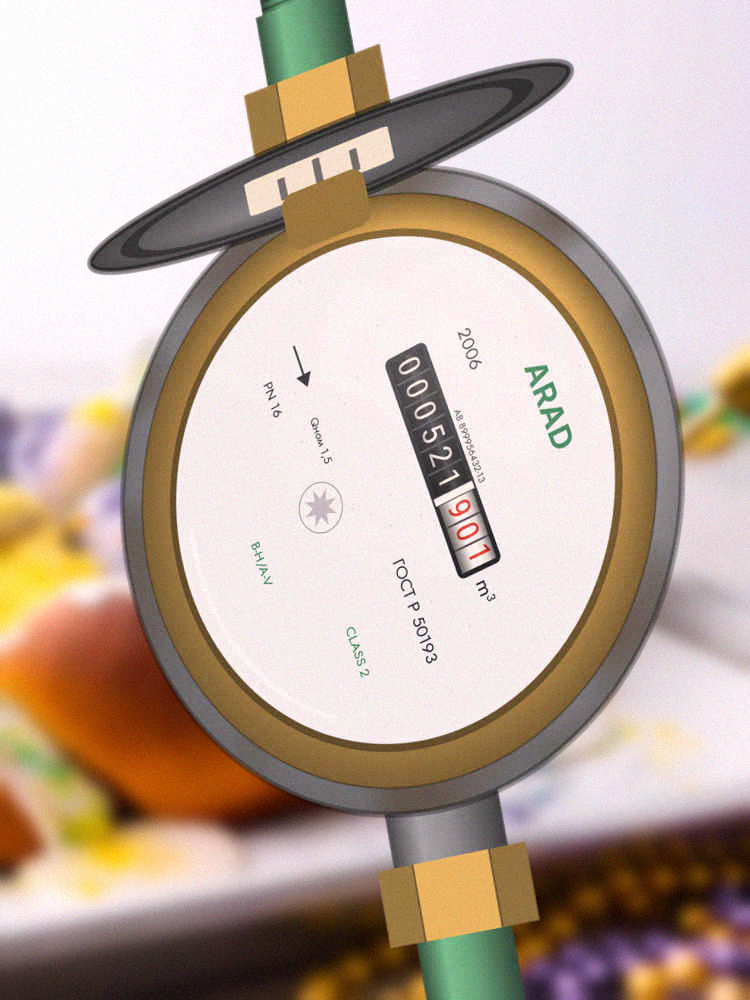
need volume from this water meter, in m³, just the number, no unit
521.901
